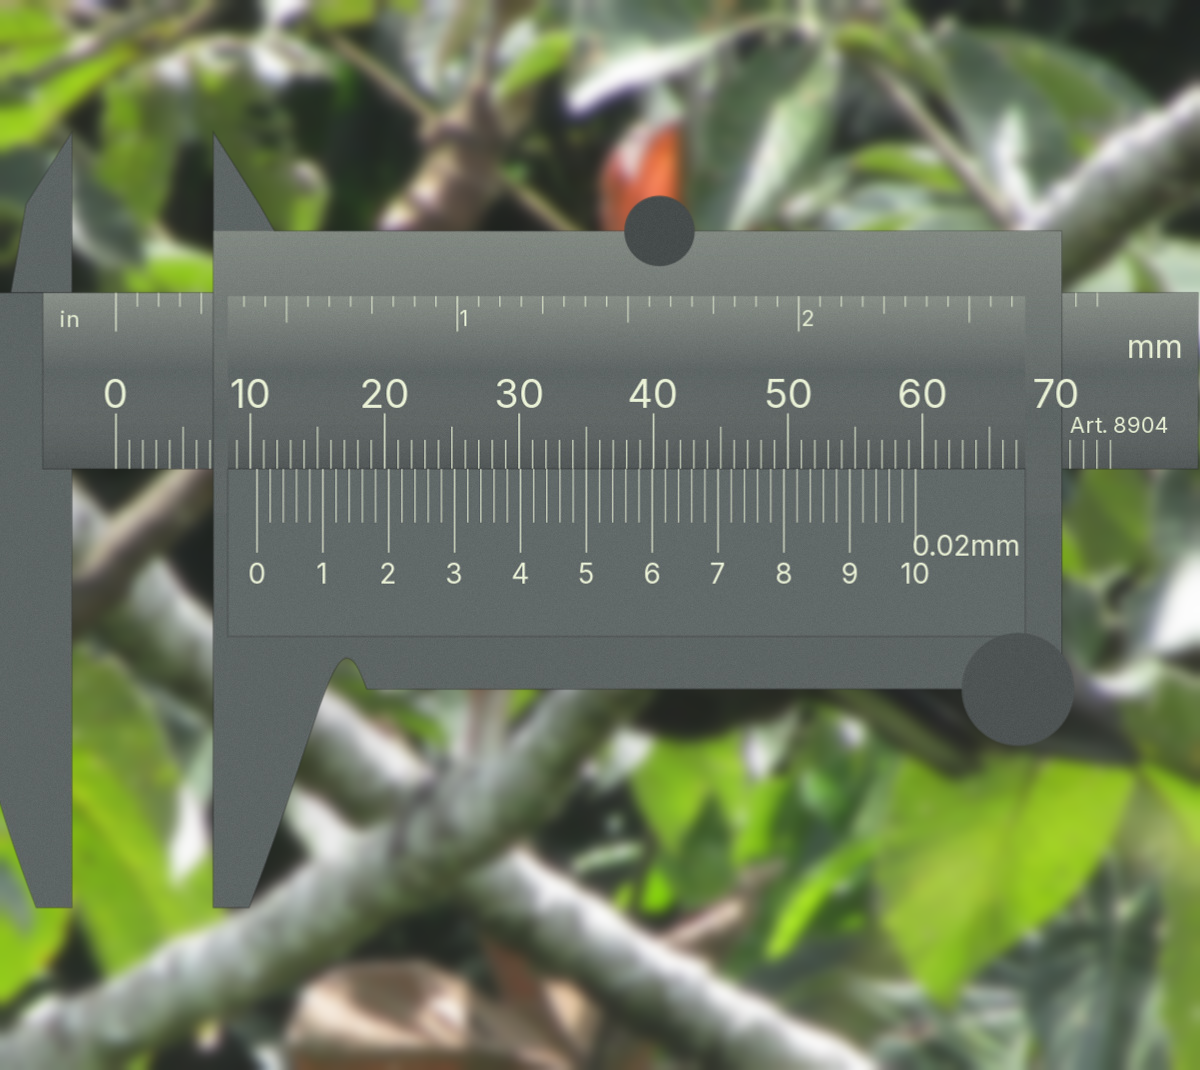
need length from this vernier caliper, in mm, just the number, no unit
10.5
